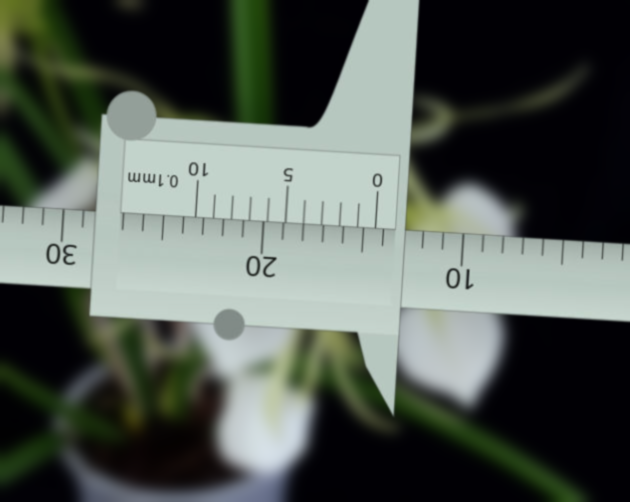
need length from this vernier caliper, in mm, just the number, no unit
14.4
